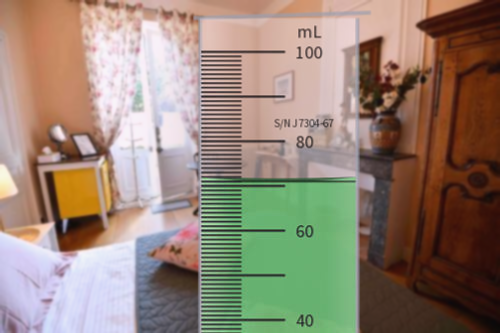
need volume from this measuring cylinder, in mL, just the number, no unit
71
